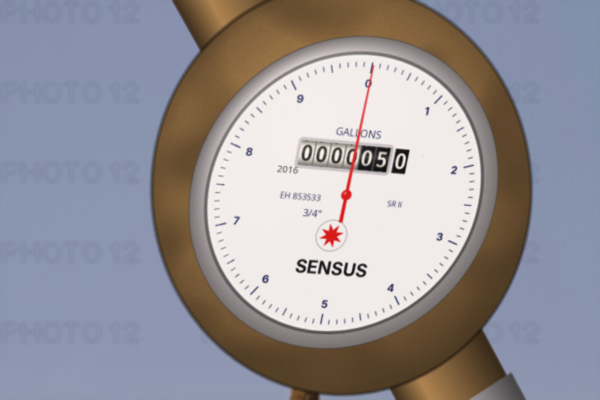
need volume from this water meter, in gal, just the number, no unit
50.0
